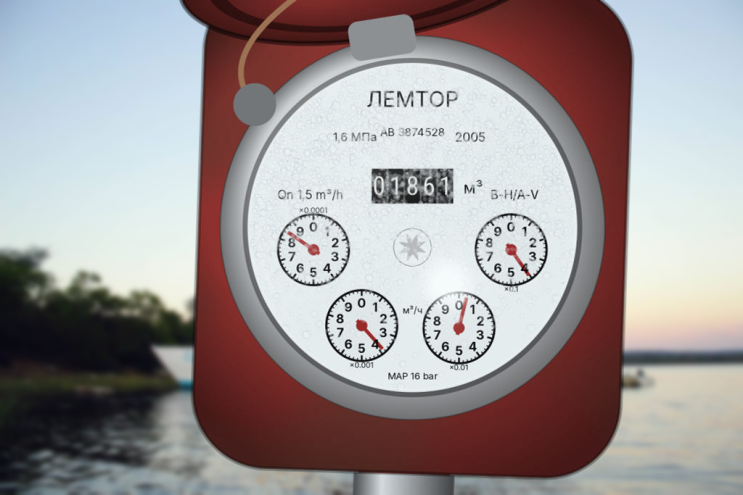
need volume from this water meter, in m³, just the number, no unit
1861.4038
